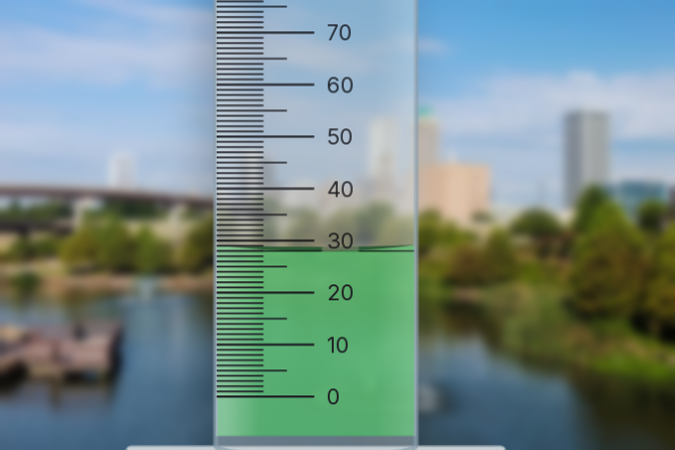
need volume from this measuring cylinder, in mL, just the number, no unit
28
